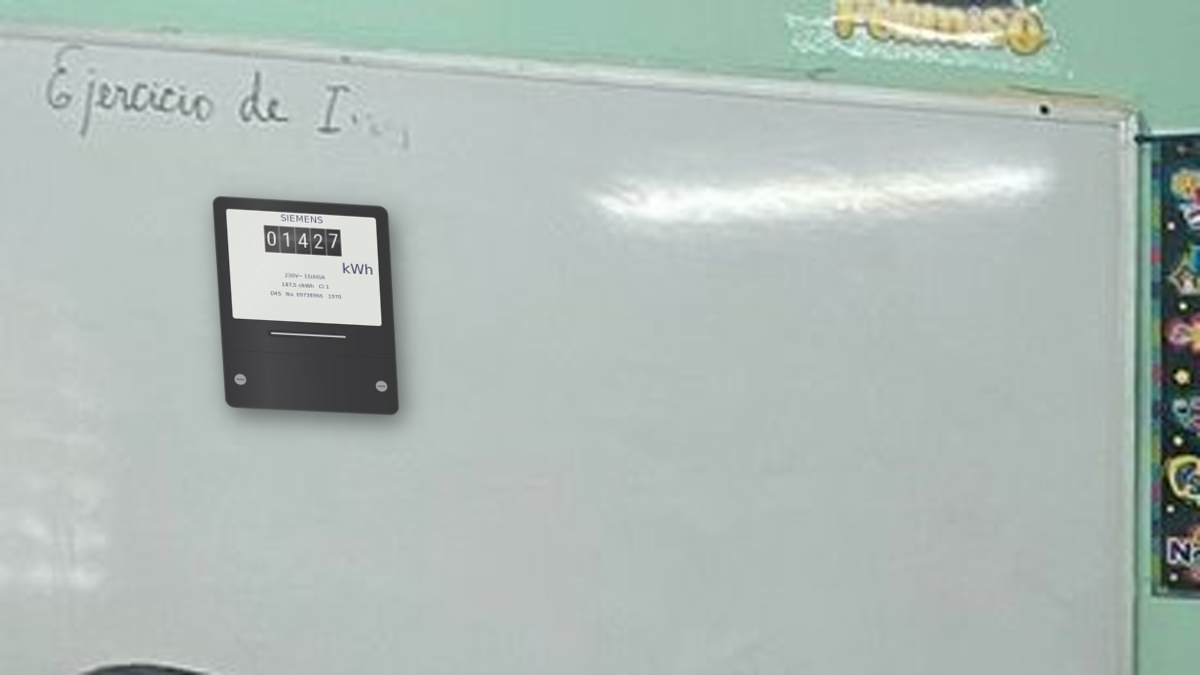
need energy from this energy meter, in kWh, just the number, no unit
1427
